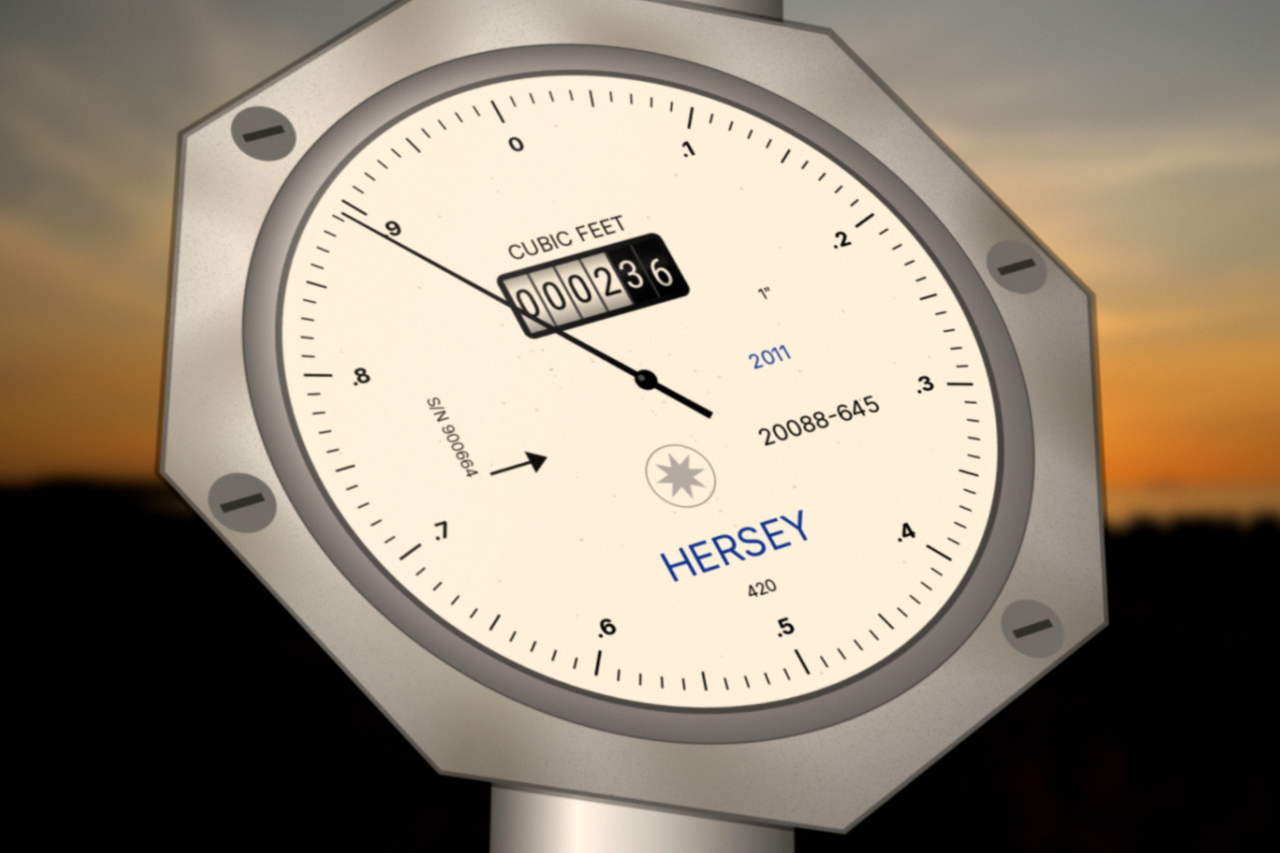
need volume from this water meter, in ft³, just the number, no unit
235.89
